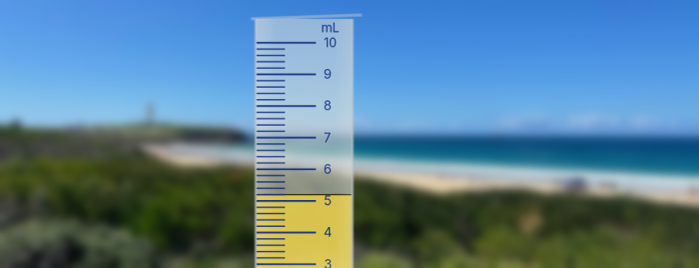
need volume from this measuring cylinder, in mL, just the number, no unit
5.2
